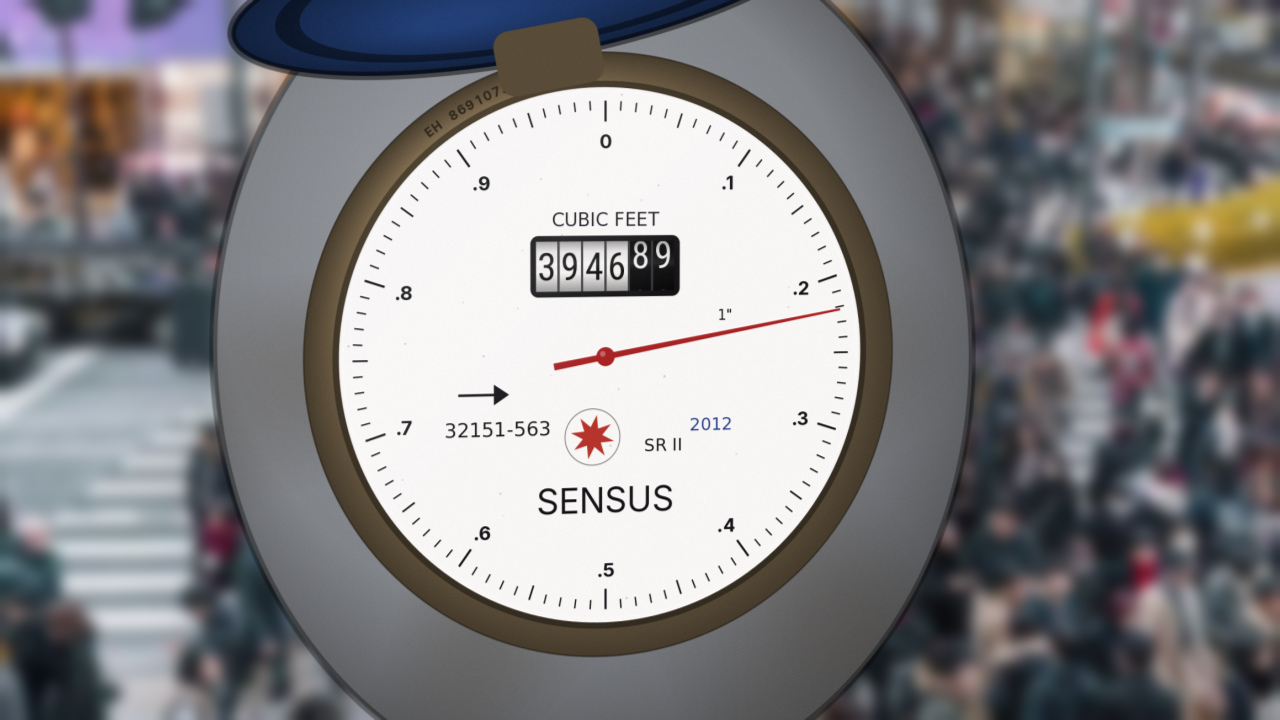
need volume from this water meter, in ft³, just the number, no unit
394689.22
